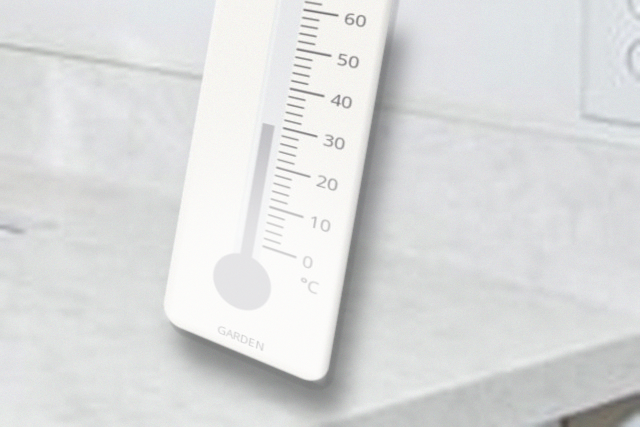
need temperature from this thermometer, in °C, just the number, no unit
30
